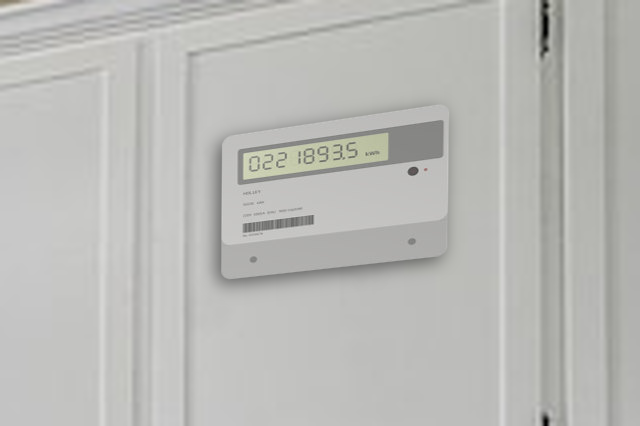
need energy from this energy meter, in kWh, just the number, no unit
221893.5
